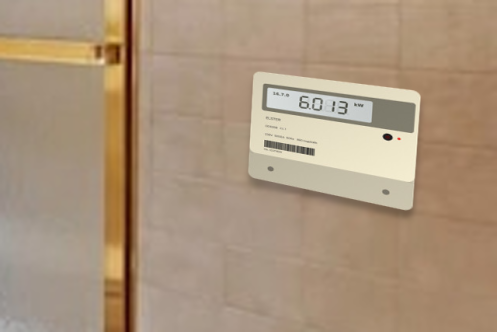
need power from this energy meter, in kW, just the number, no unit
6.013
